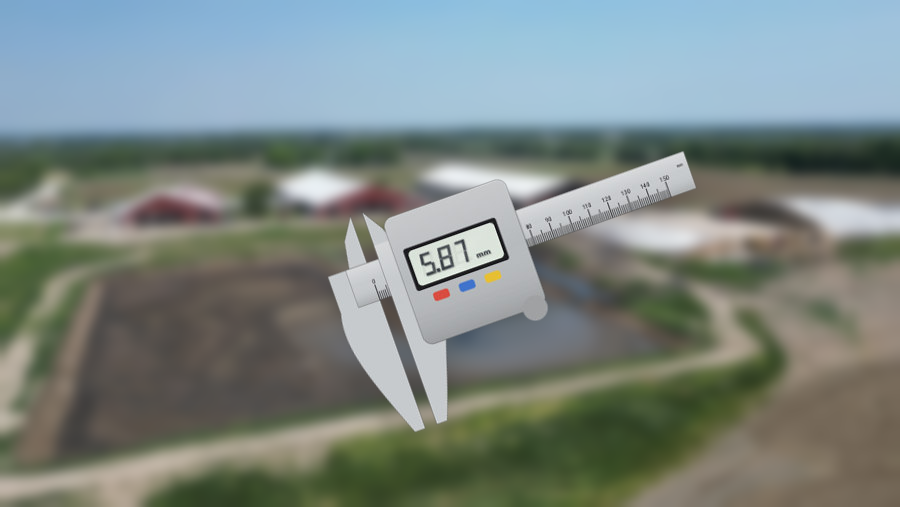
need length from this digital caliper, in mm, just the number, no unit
5.87
